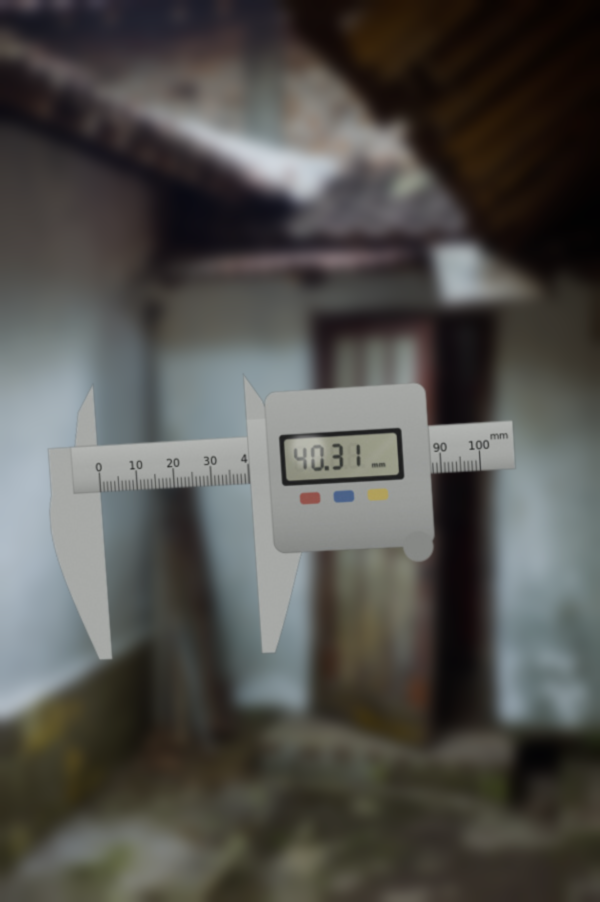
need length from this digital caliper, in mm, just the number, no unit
40.31
